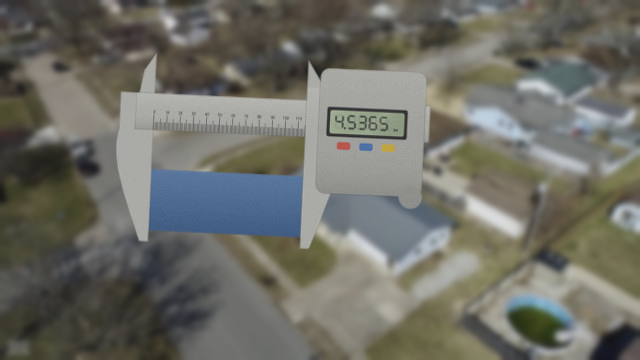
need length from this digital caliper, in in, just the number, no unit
4.5365
